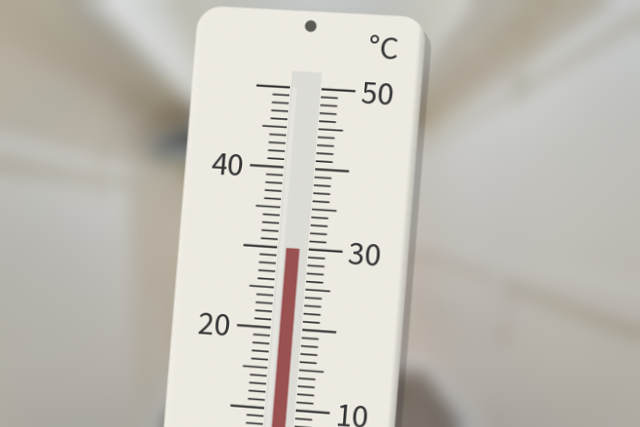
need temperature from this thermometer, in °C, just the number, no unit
30
